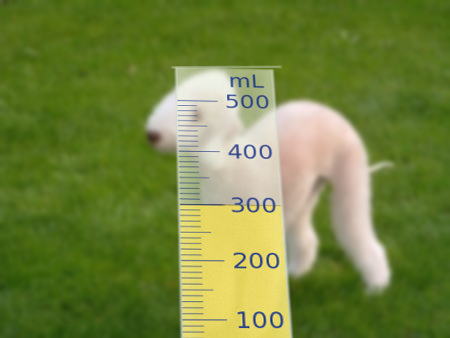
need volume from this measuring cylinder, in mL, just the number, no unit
300
